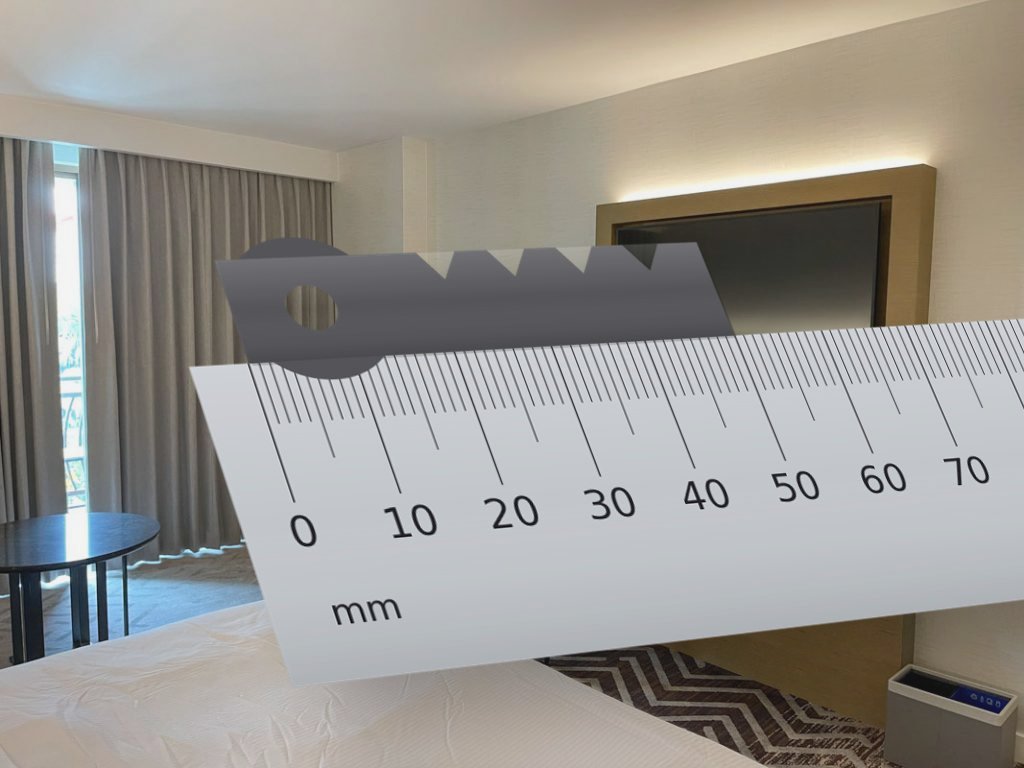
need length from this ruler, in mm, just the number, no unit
50
